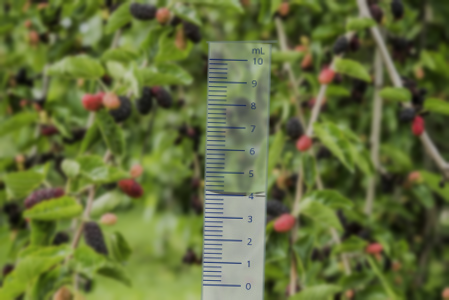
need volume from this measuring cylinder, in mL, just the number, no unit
4
